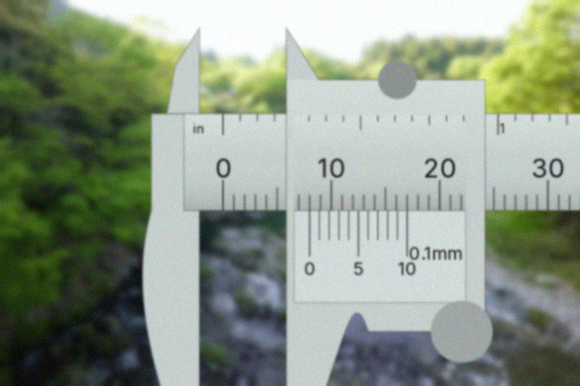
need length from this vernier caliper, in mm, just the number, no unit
8.0
